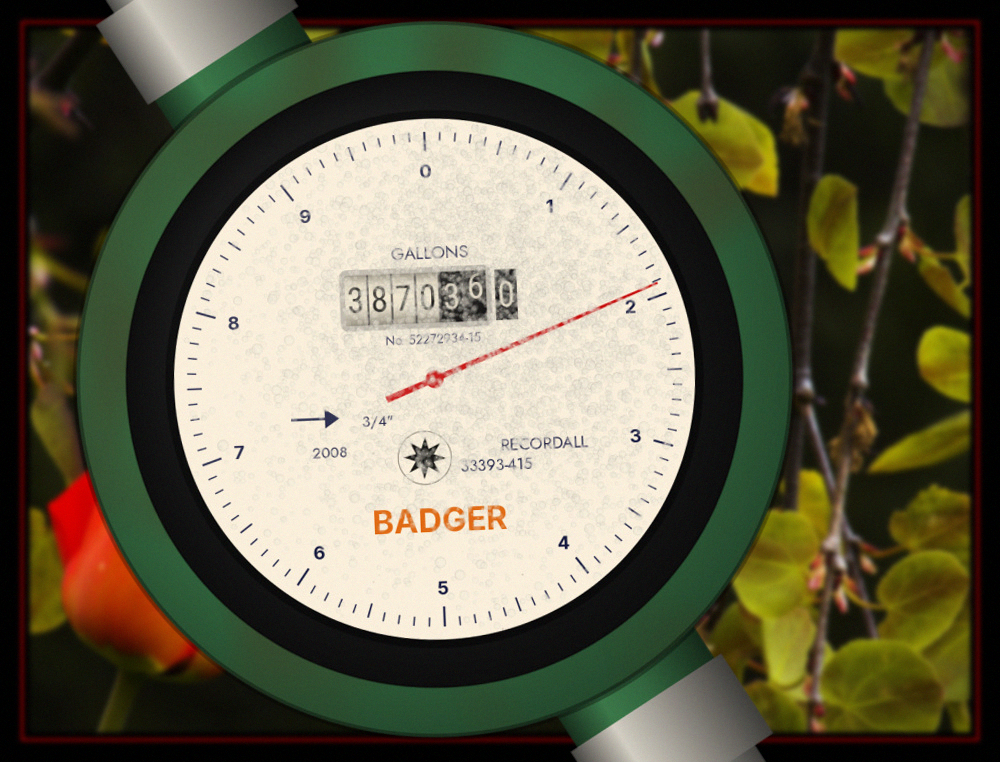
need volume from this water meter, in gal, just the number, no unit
3870361.9
